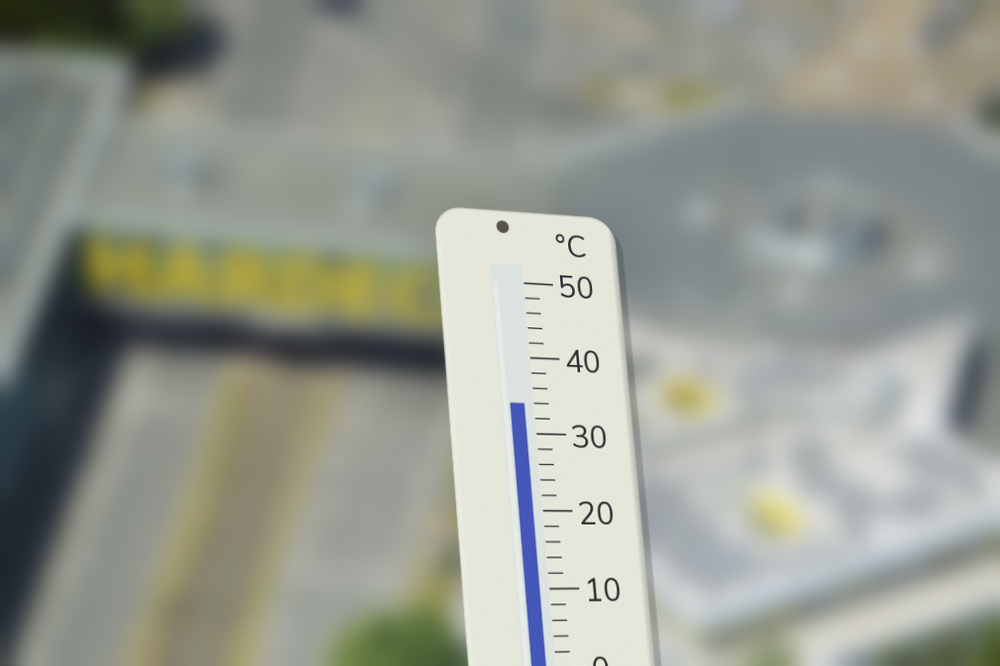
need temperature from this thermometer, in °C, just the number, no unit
34
